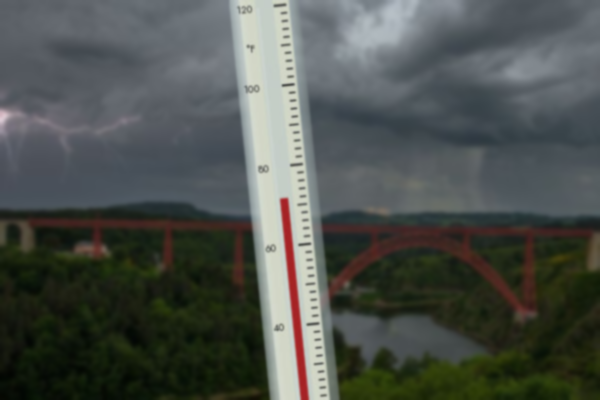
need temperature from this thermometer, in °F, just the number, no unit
72
